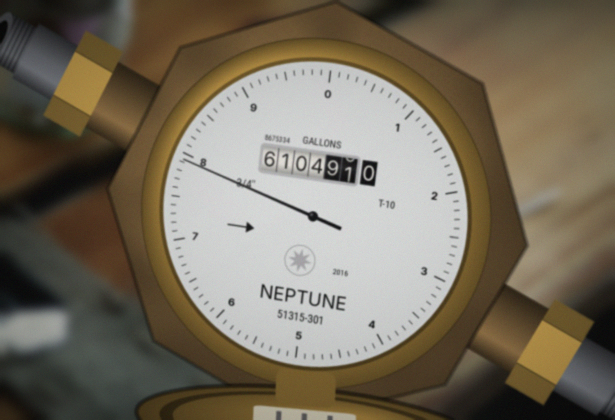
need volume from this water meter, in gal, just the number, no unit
6104907.9
